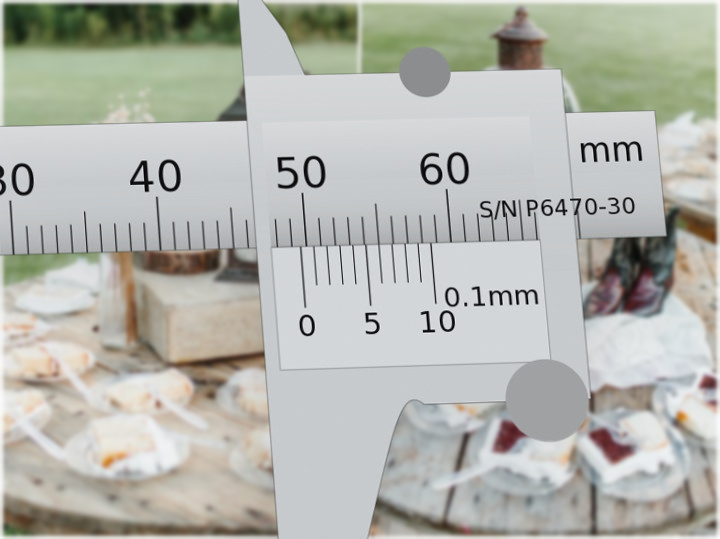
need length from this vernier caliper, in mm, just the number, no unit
49.6
